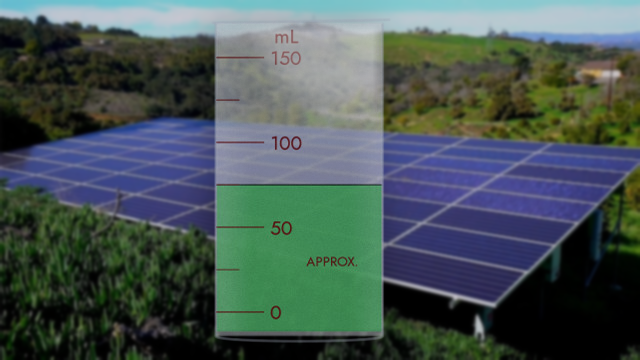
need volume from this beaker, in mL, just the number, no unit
75
